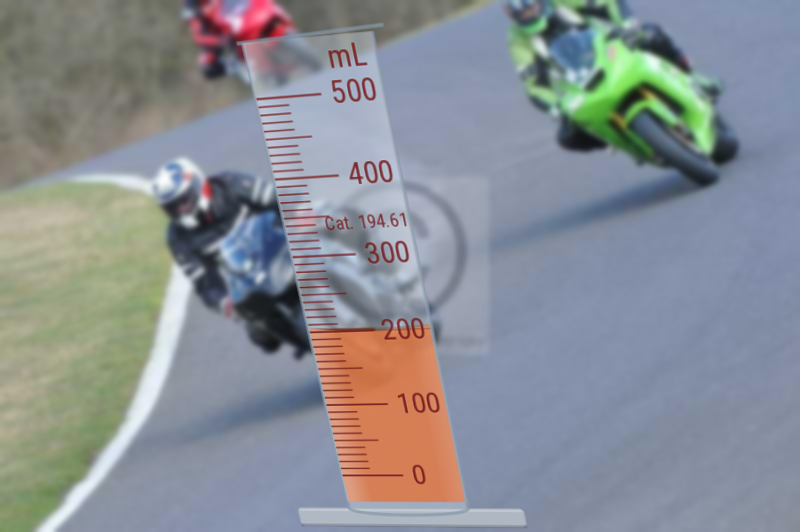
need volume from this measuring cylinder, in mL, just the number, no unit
200
